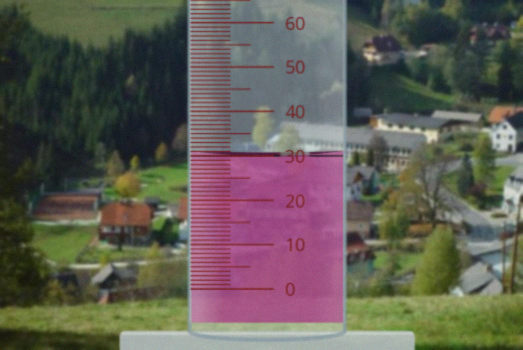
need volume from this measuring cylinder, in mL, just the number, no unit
30
